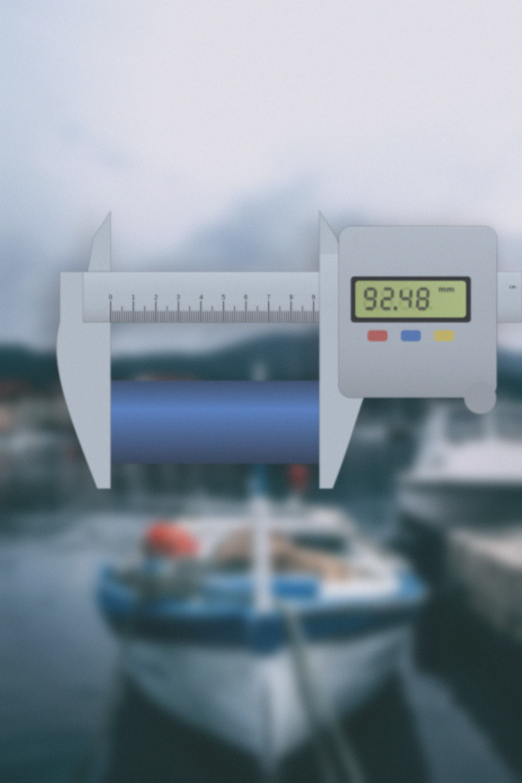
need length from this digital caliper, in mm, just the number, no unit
92.48
